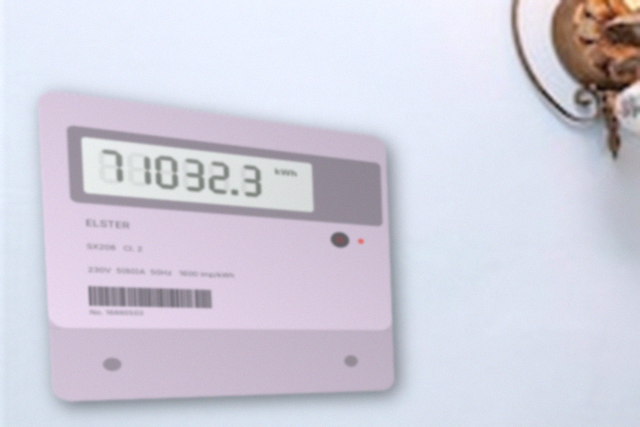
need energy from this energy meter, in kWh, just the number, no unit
71032.3
